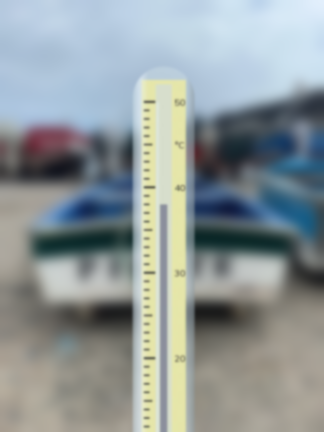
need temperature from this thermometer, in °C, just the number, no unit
38
